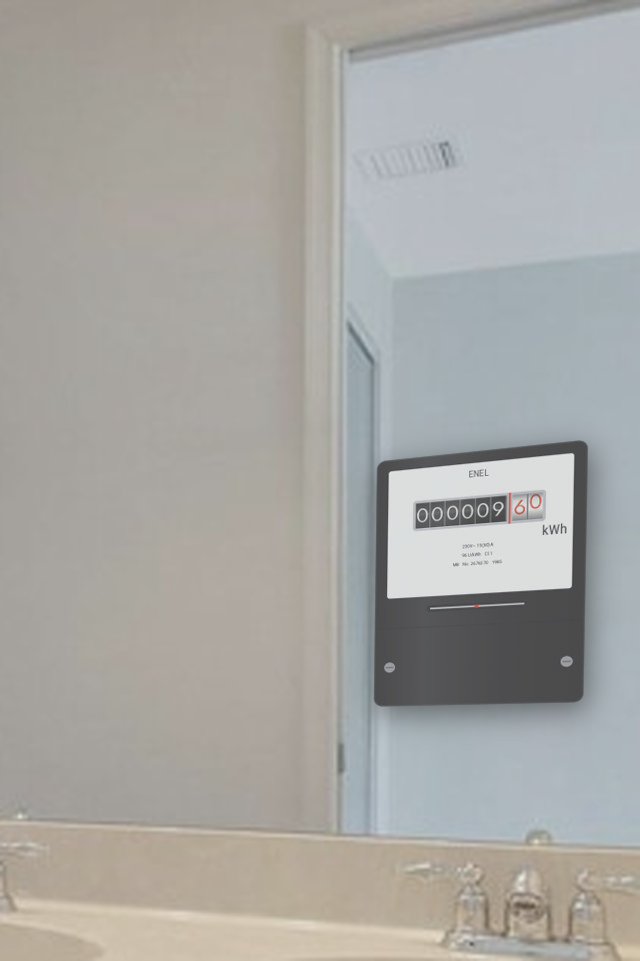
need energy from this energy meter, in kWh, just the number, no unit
9.60
